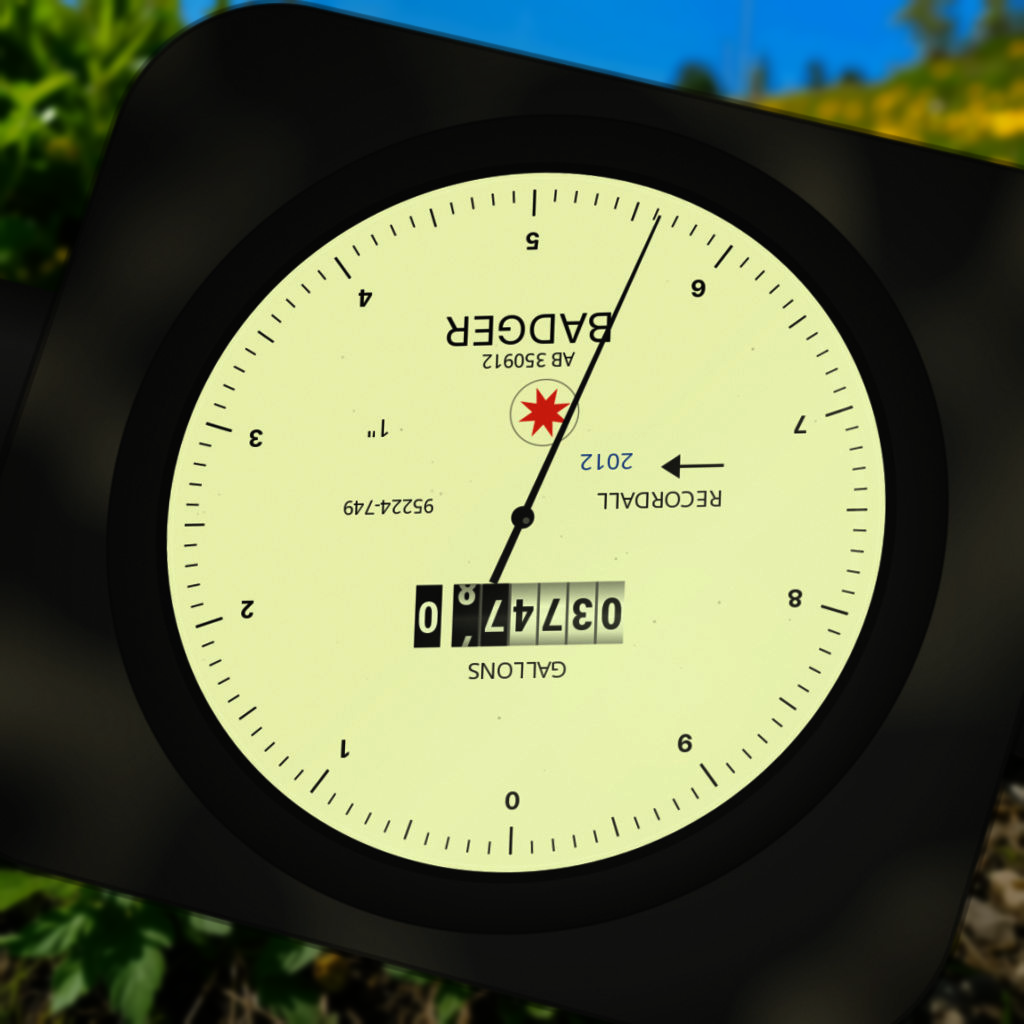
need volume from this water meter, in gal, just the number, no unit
374775.6
